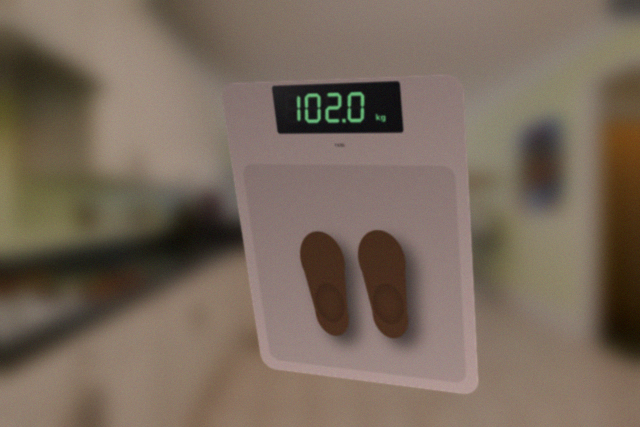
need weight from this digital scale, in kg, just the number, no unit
102.0
